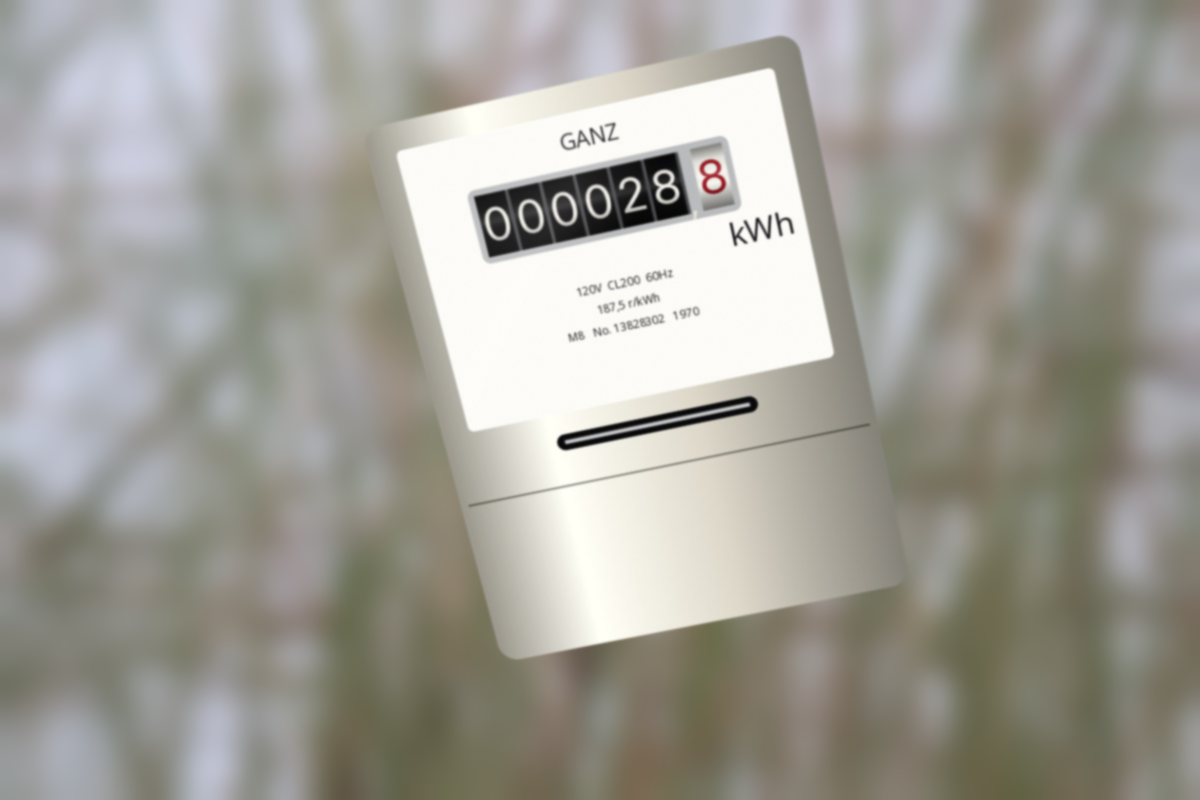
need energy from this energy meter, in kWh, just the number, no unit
28.8
